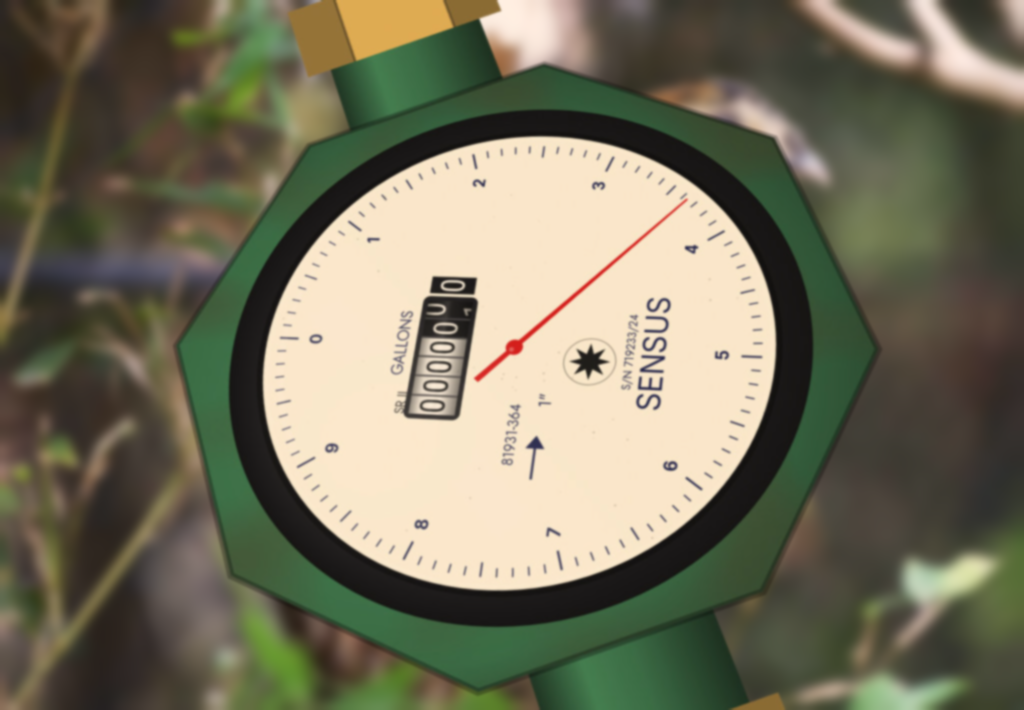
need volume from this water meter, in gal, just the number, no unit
3.6
